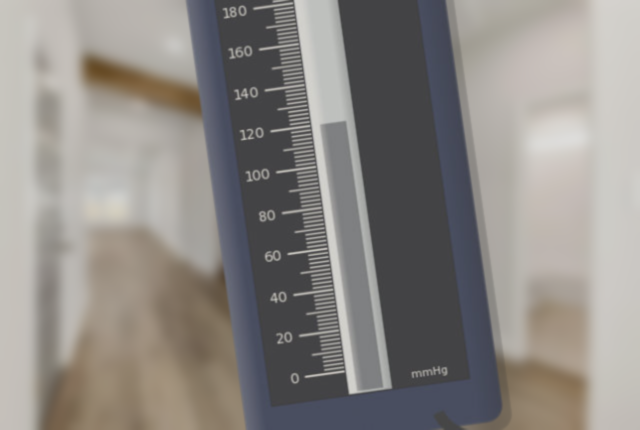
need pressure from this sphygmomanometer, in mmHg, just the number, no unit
120
